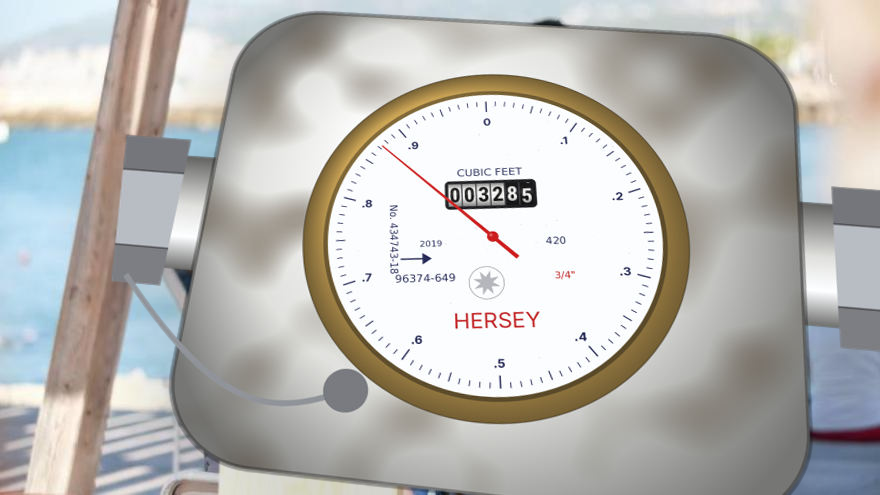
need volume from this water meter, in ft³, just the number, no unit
3284.87
